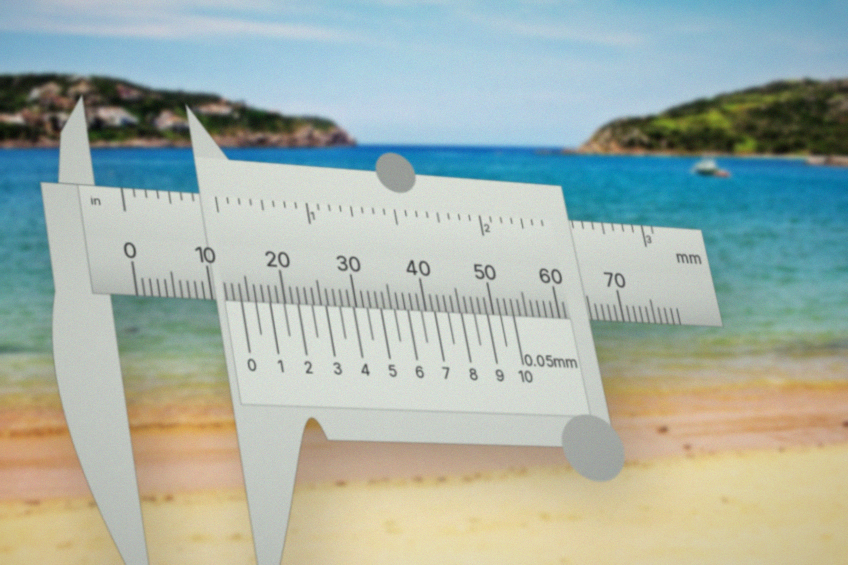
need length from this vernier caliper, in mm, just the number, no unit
14.0
